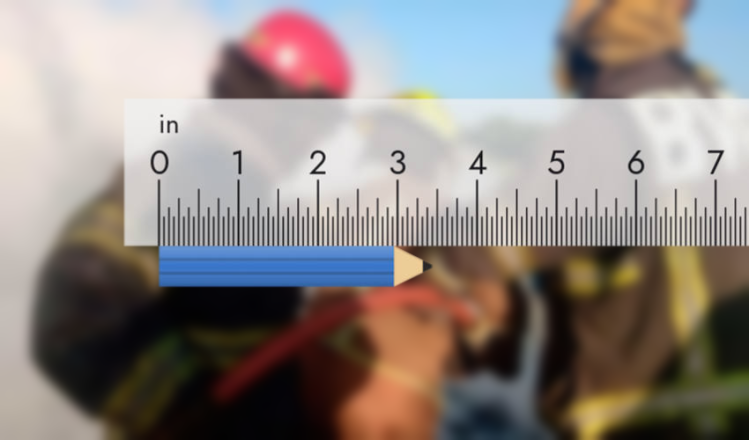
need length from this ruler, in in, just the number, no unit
3.4375
